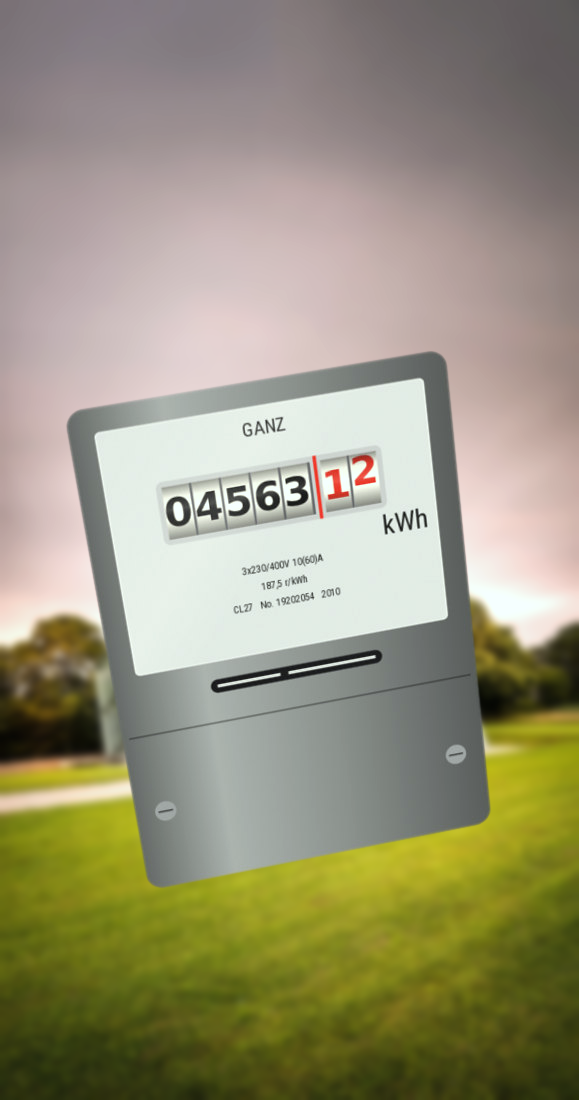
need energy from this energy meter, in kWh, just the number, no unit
4563.12
